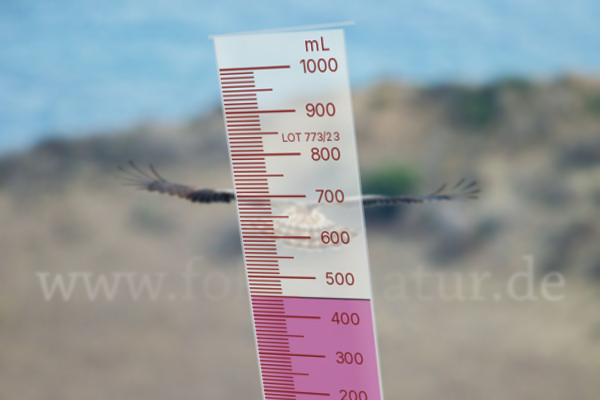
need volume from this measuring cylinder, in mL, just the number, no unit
450
